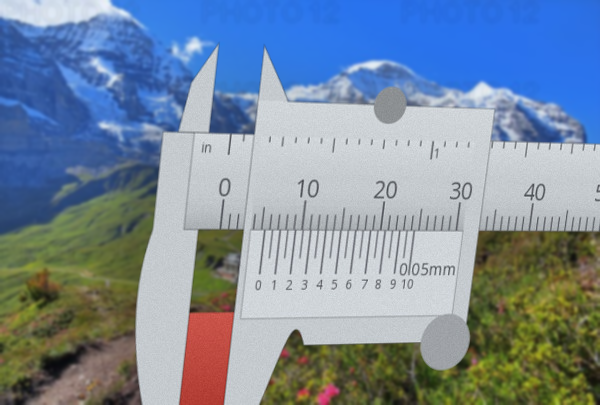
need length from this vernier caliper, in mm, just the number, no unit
5.4
